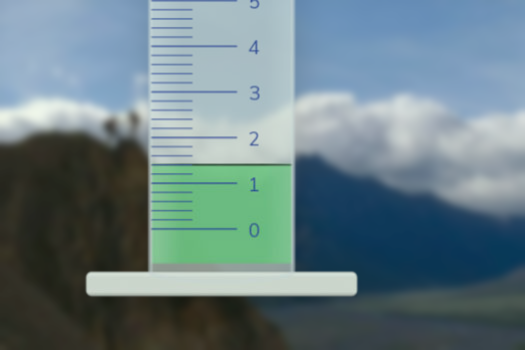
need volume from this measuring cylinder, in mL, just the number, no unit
1.4
